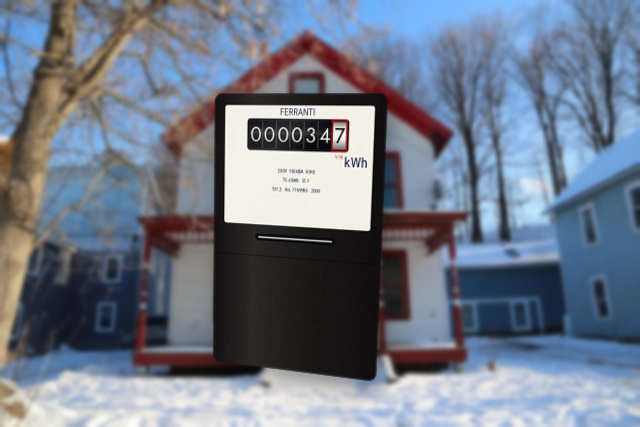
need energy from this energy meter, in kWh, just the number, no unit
34.7
